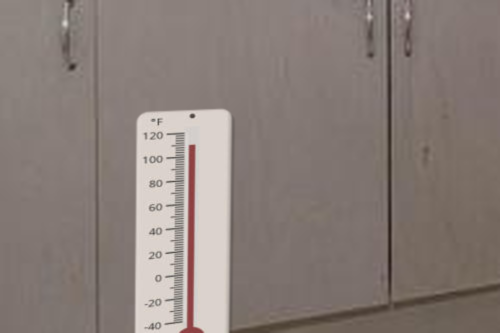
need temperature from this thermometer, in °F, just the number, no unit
110
